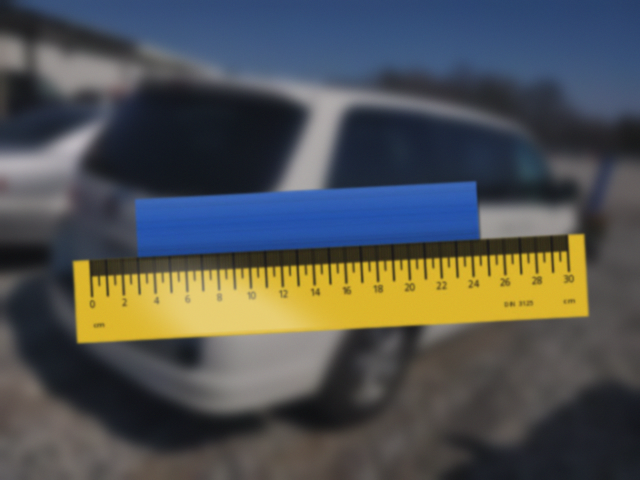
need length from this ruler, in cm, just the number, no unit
21.5
